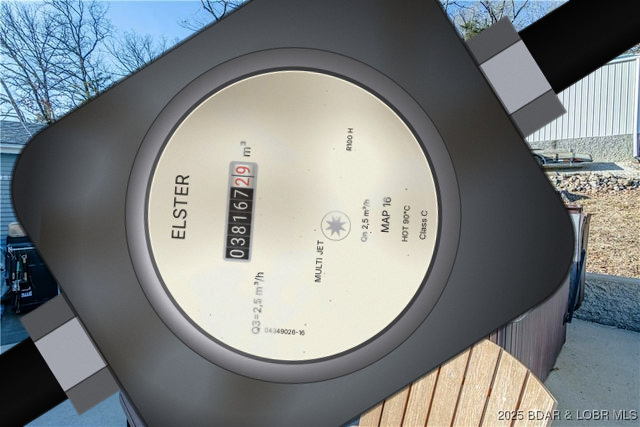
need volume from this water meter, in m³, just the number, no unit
38167.29
